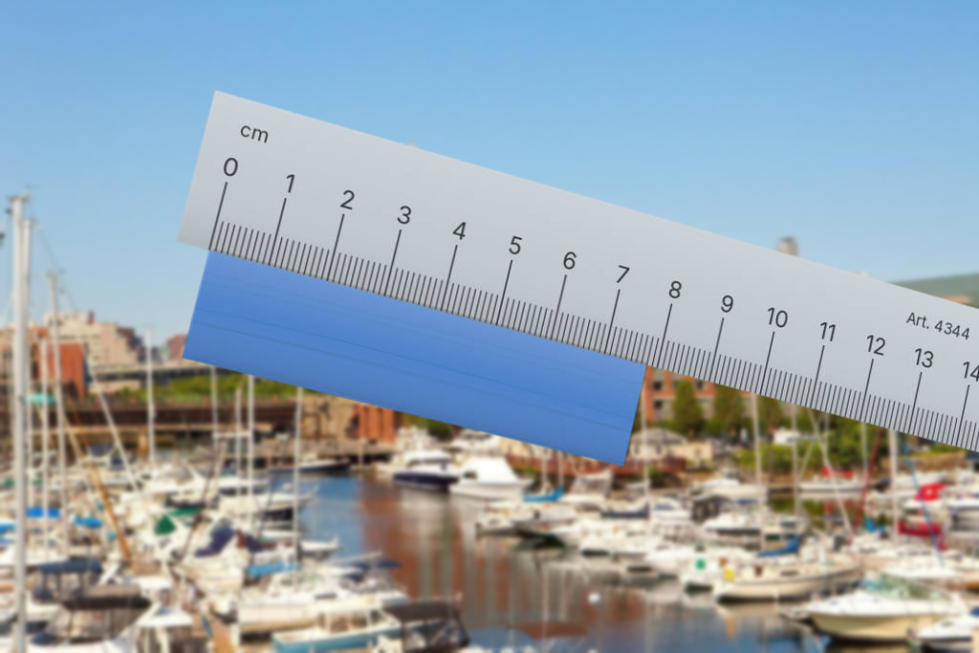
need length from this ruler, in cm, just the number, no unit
7.8
